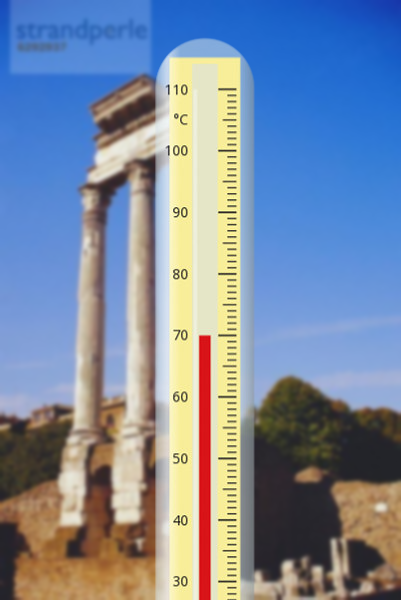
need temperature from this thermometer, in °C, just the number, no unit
70
